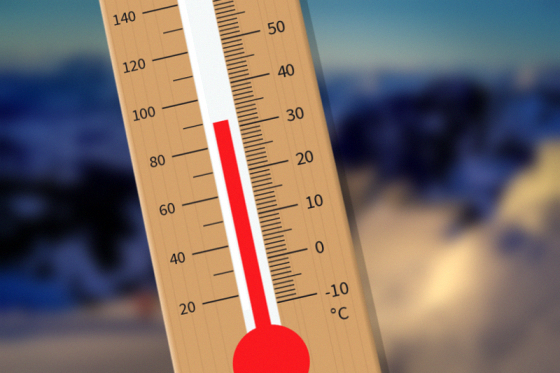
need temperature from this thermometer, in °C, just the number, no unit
32
